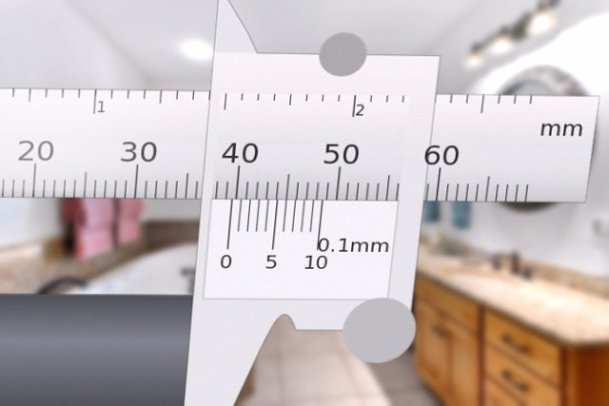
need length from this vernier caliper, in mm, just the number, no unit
39.6
